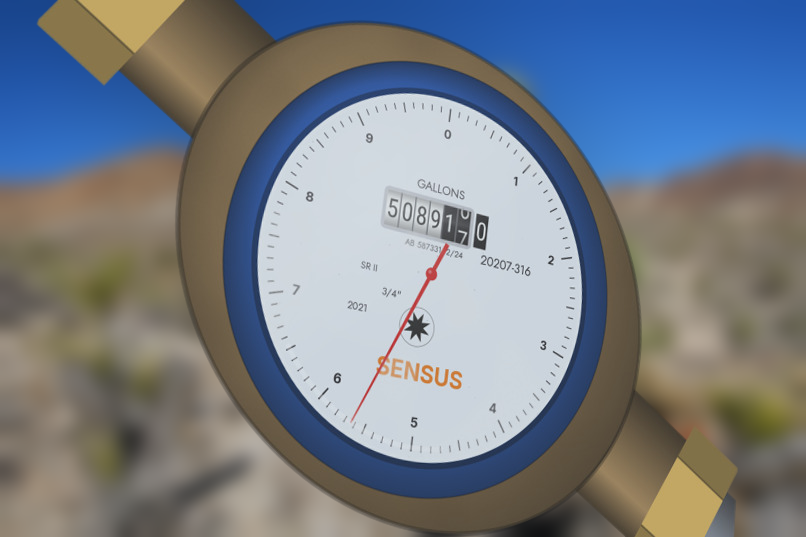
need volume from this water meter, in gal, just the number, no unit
5089165.6
